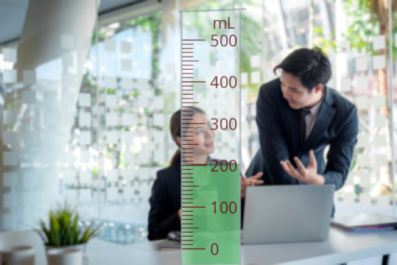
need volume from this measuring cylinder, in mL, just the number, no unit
200
